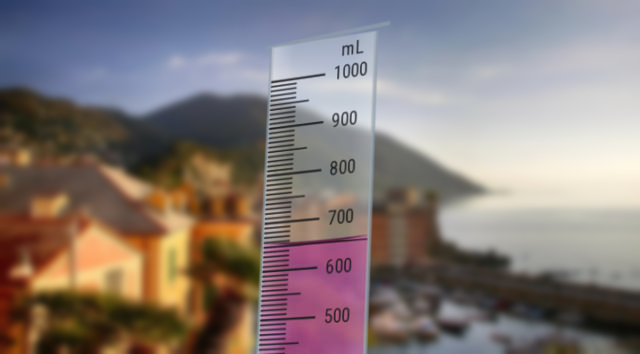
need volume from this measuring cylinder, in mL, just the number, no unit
650
